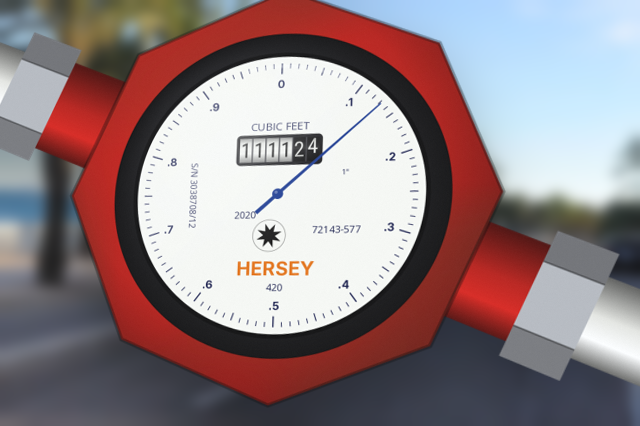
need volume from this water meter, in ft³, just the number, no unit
111124.13
